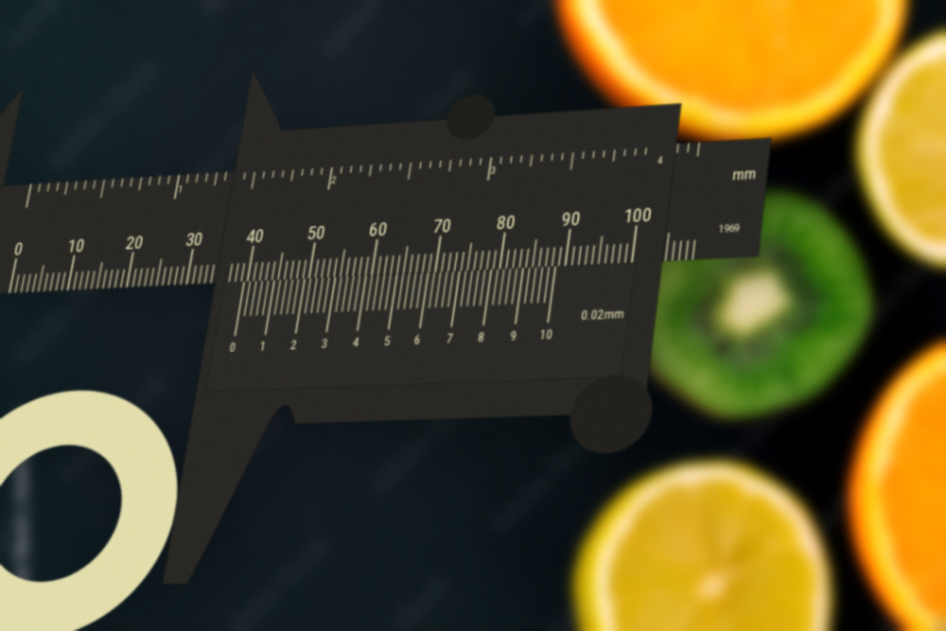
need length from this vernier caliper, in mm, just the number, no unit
39.5
